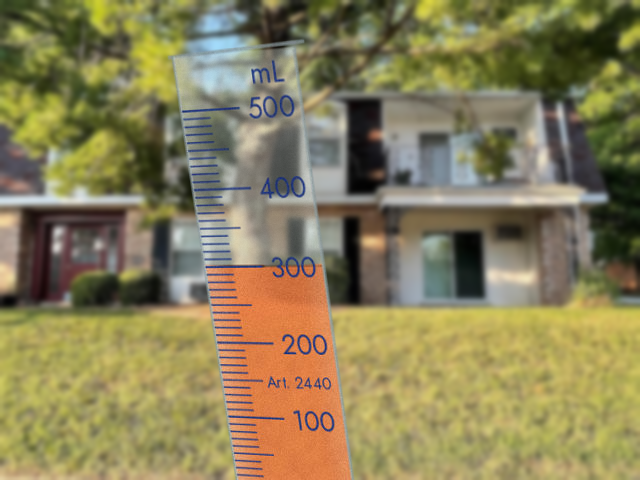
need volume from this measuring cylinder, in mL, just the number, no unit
300
